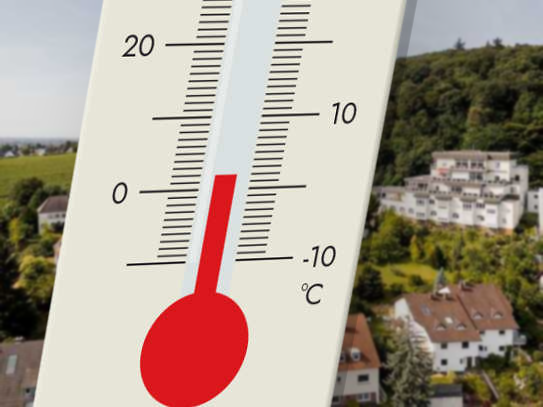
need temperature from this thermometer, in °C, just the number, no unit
2
